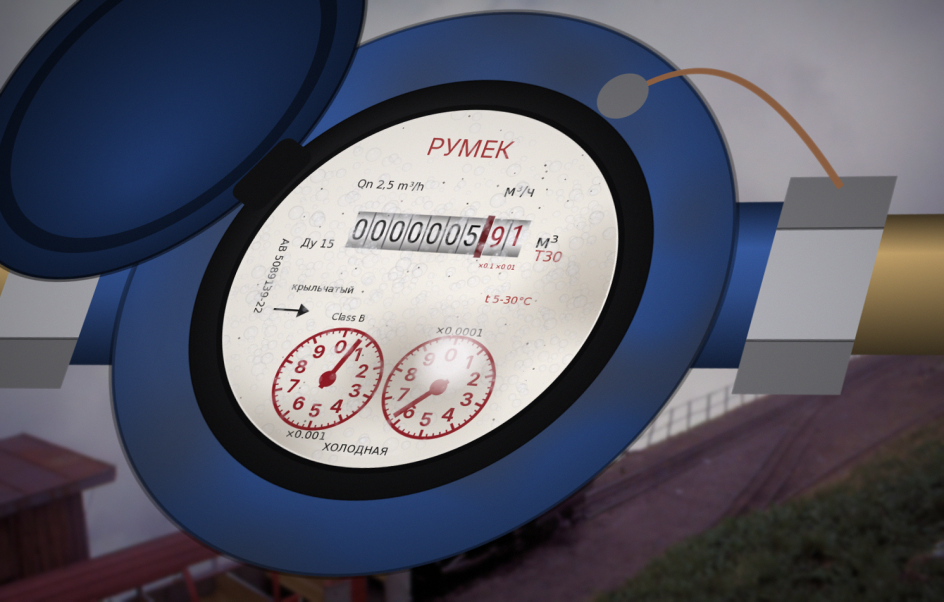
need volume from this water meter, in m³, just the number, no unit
5.9106
